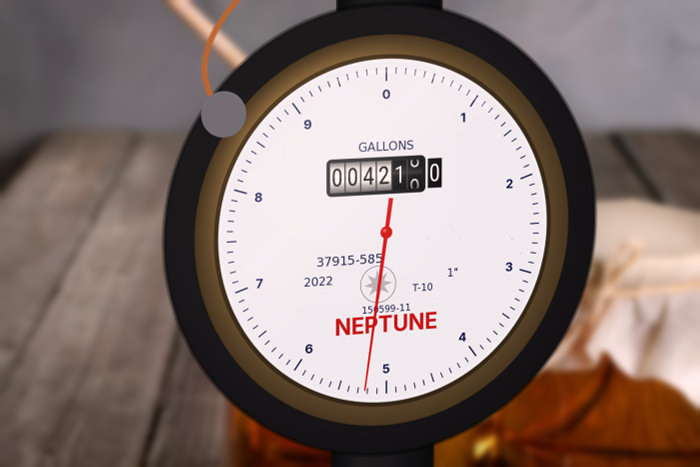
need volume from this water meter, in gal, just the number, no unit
42185.2
